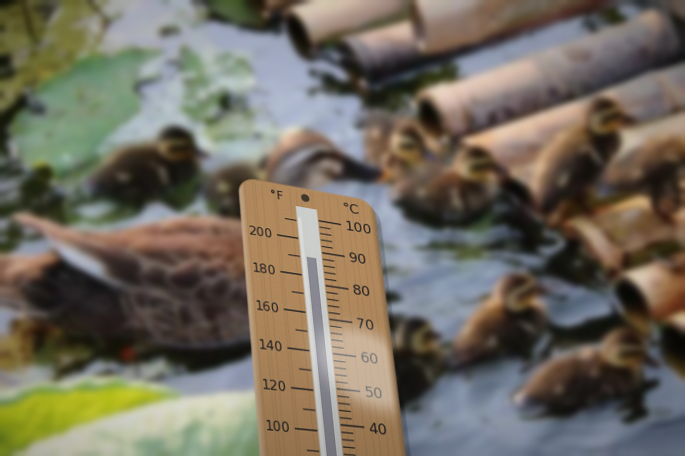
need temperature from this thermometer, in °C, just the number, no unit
88
